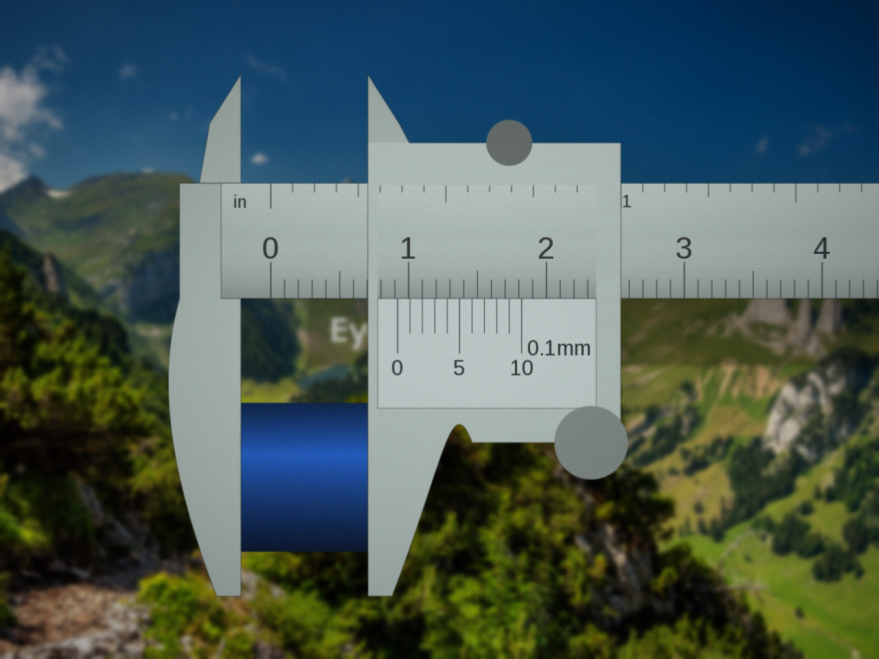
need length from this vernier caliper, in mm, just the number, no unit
9.2
